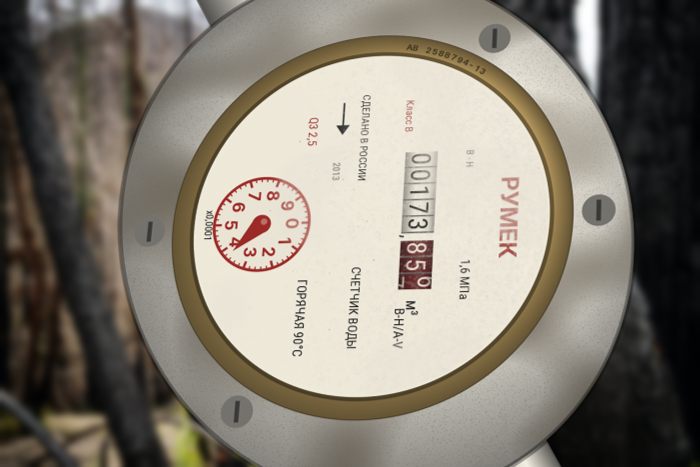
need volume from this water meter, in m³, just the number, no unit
173.8563
